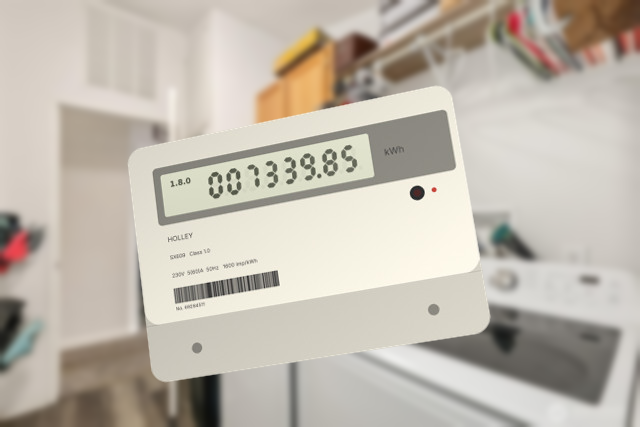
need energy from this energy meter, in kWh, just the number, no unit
7339.85
